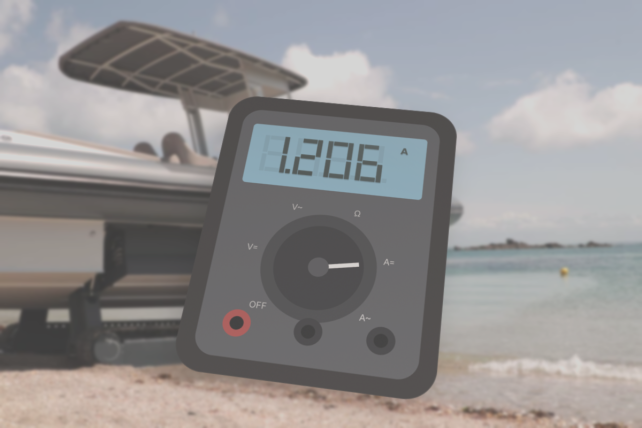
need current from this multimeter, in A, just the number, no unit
1.206
